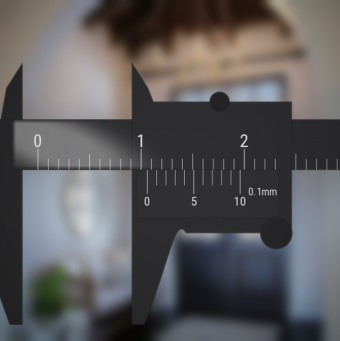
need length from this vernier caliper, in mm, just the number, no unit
10.6
